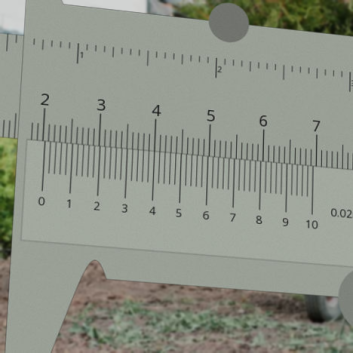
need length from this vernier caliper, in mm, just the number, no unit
20.4
